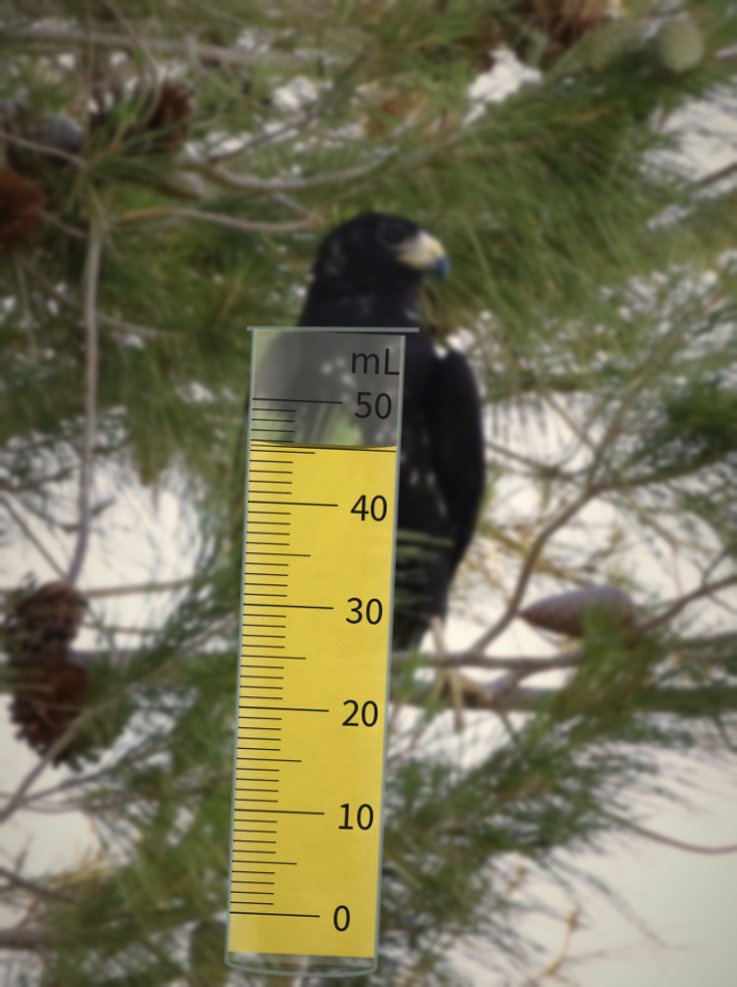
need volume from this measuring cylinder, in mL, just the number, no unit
45.5
